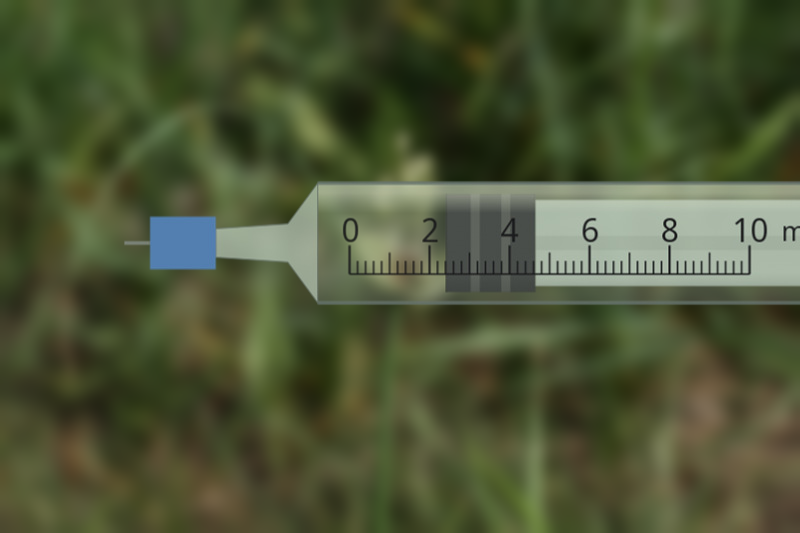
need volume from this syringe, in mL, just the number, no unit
2.4
